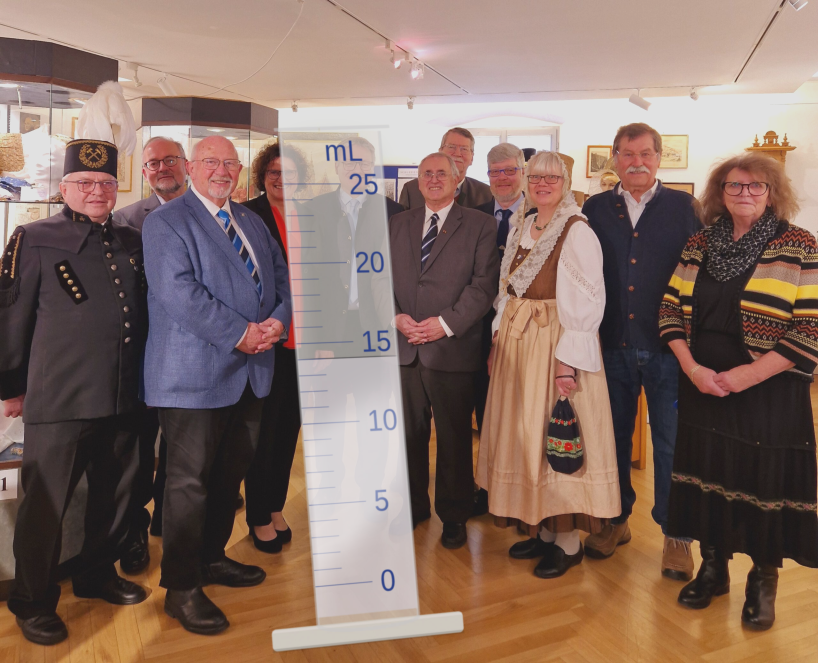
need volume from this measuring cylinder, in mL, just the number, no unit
14
